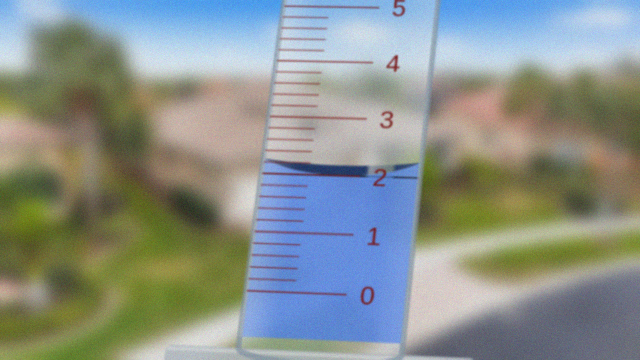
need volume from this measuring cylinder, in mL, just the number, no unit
2
